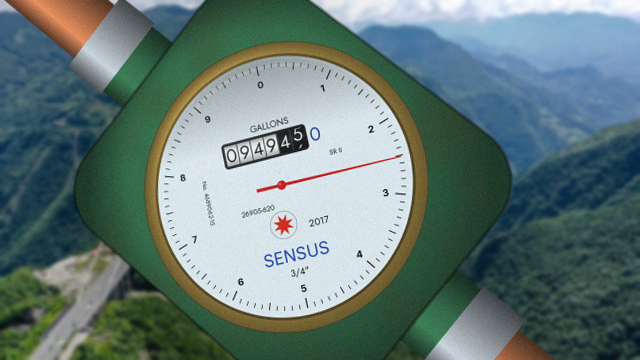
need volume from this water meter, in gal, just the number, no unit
949452.5
